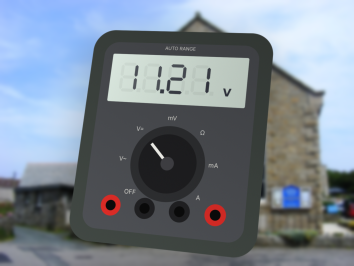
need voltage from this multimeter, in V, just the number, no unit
11.21
